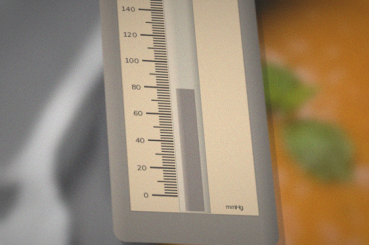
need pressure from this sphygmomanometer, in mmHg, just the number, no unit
80
